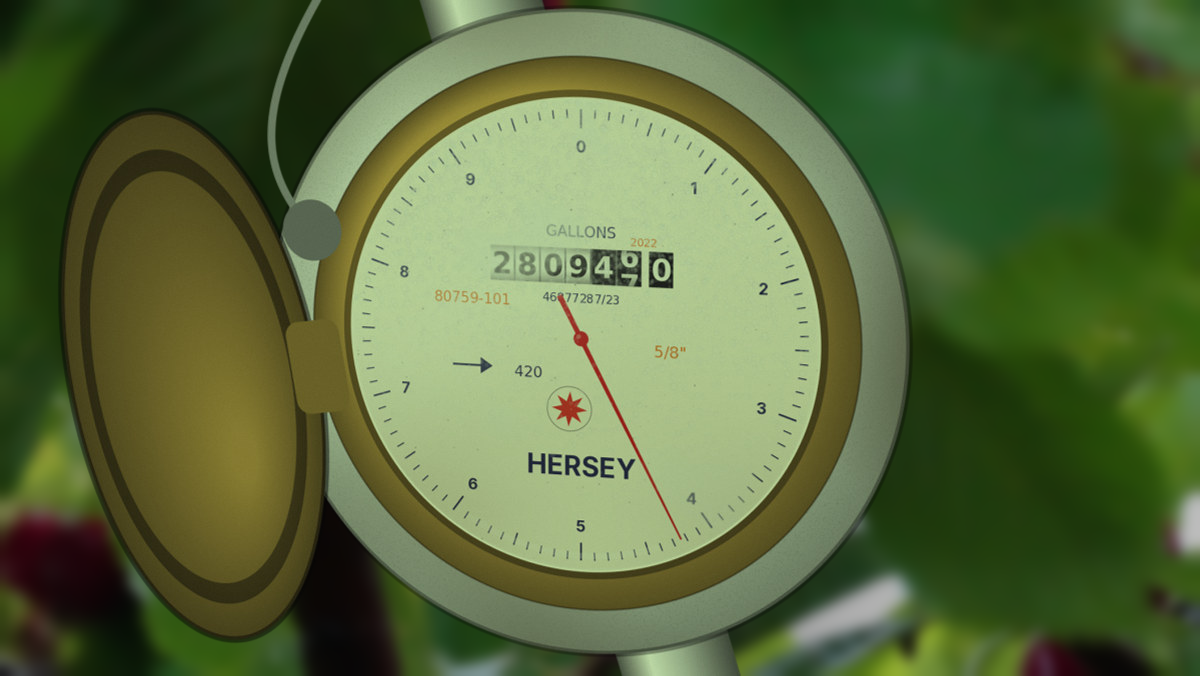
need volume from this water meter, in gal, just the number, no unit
2809464.2
